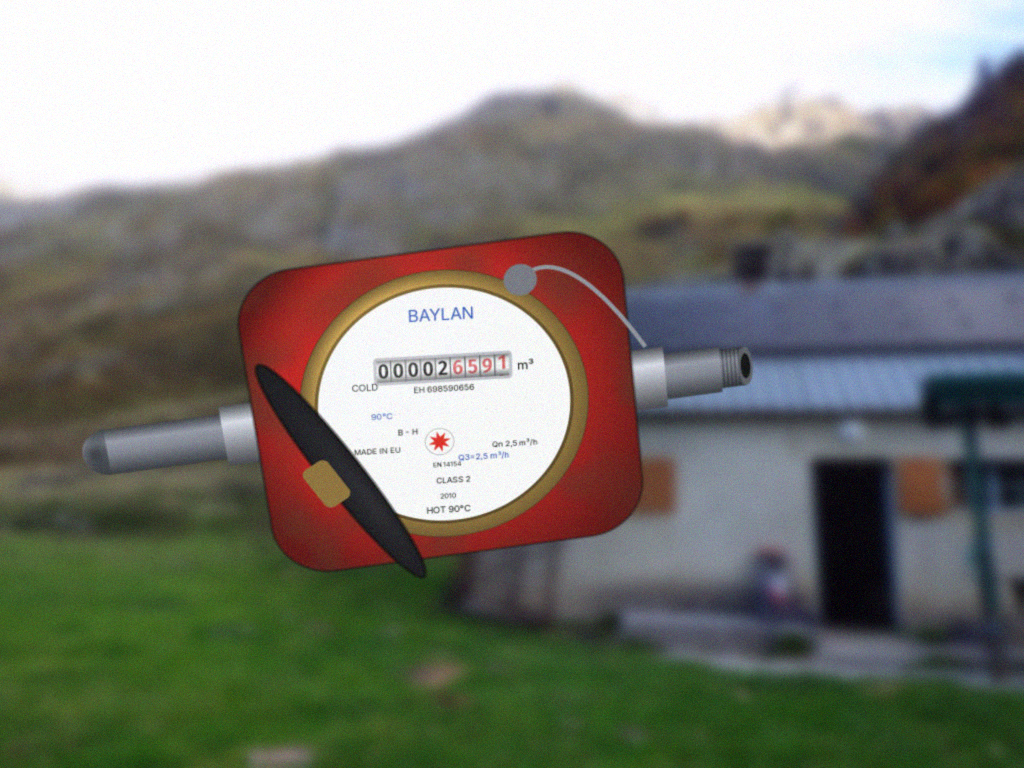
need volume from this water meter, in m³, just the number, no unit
2.6591
